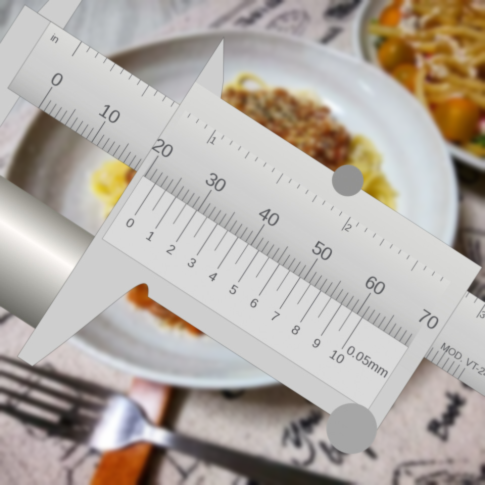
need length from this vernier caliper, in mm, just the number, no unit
22.0
